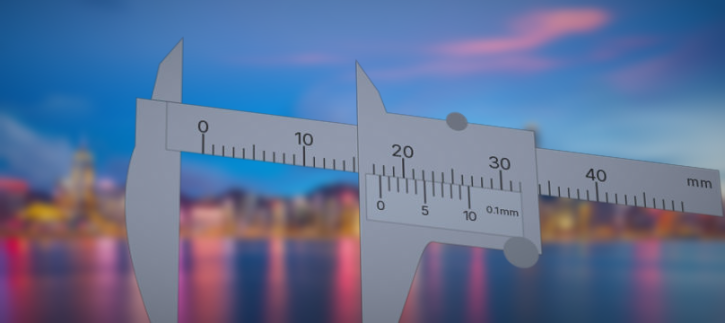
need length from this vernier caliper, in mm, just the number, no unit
17.6
